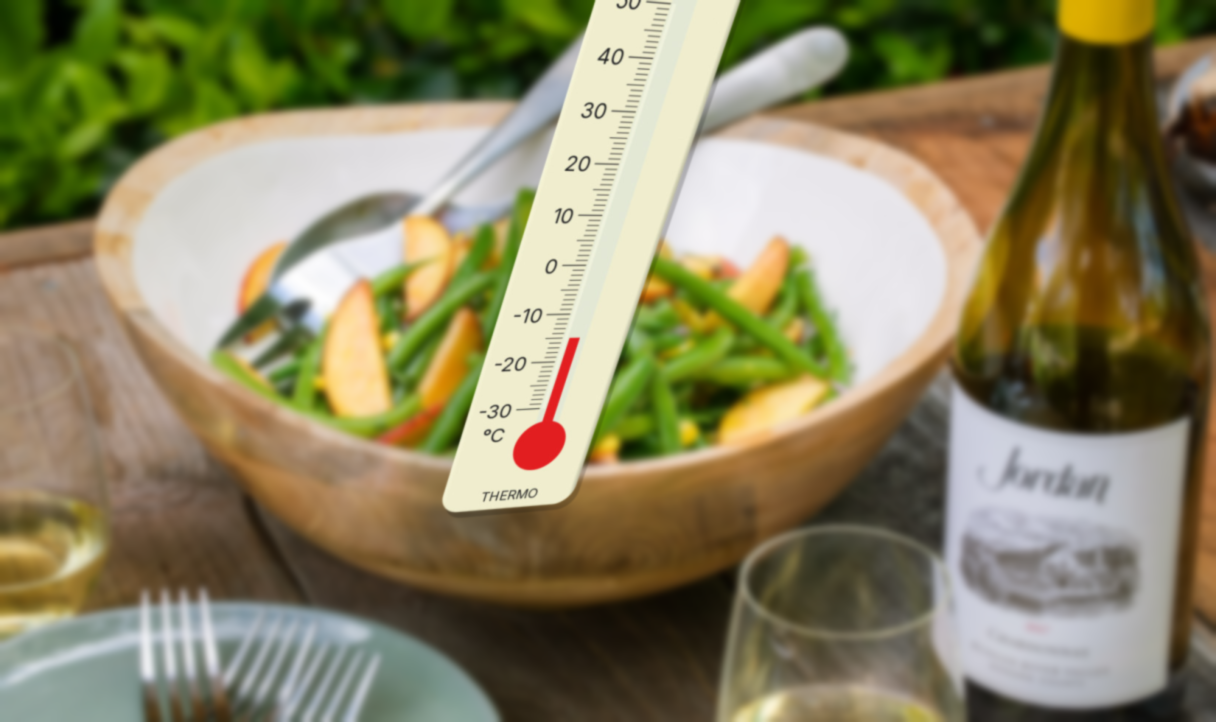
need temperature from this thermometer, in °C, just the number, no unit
-15
